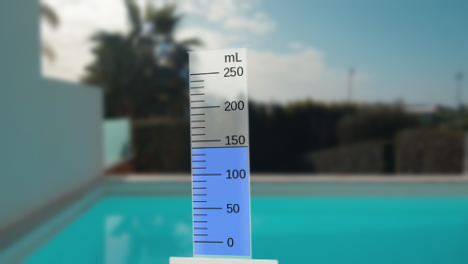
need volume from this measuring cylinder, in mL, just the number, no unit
140
